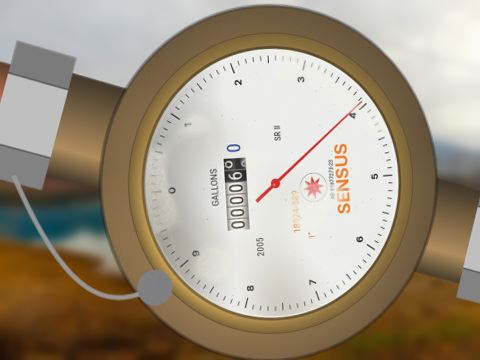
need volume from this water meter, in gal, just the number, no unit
683.9
